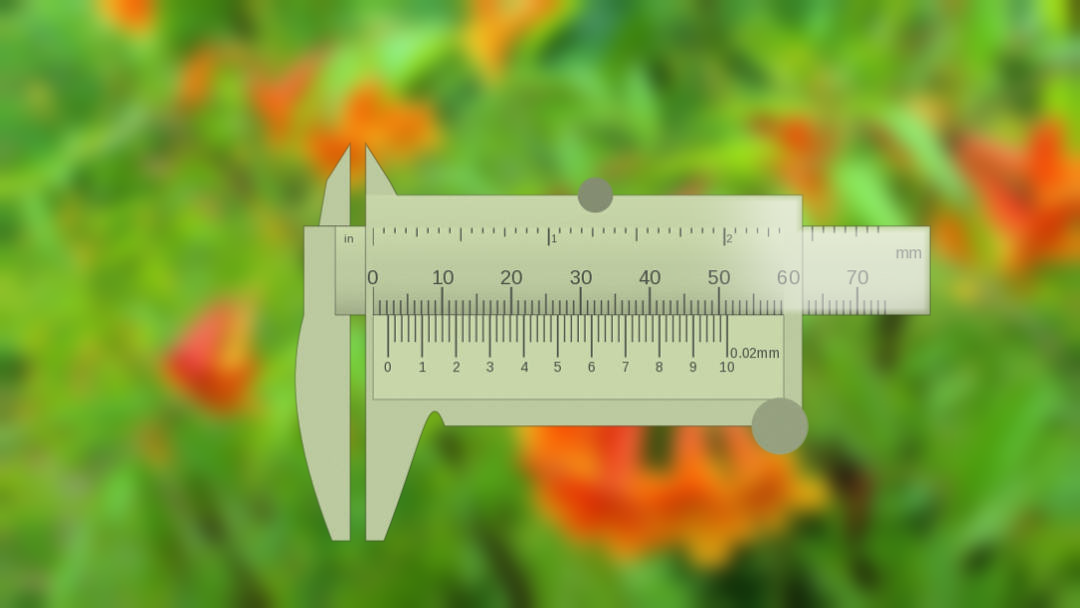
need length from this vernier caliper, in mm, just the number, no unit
2.2
